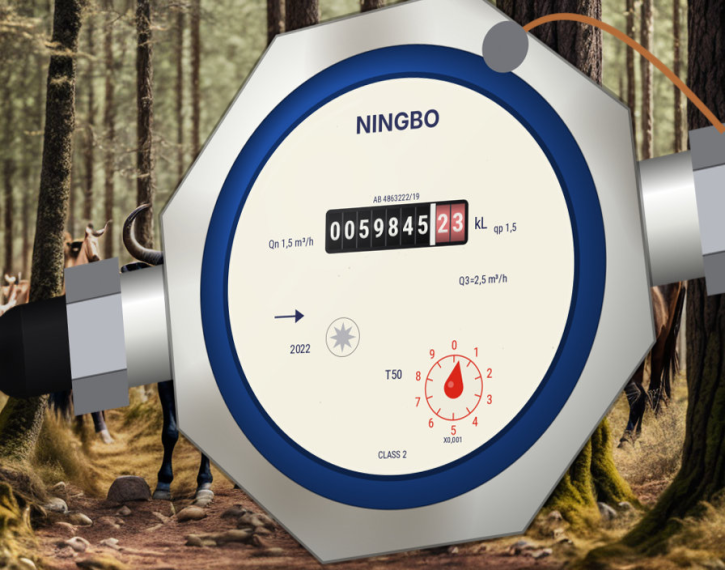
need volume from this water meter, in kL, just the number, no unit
59845.230
